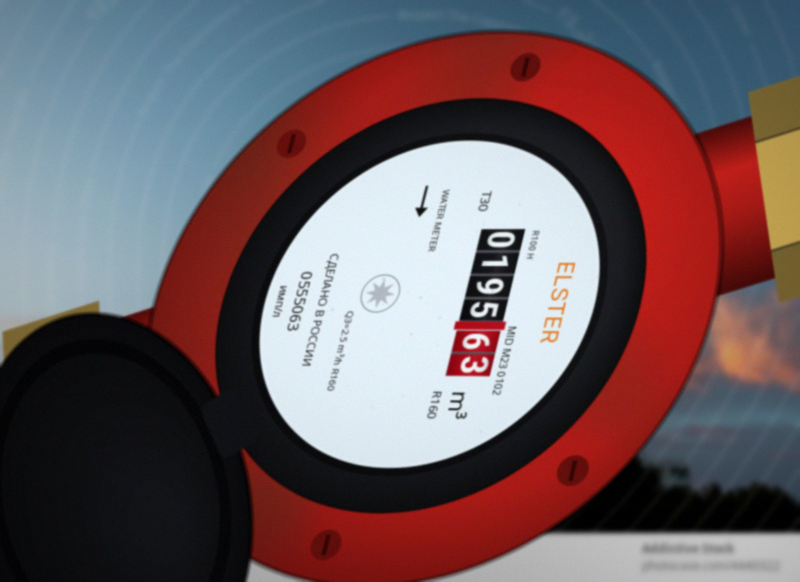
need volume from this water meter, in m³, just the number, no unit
195.63
